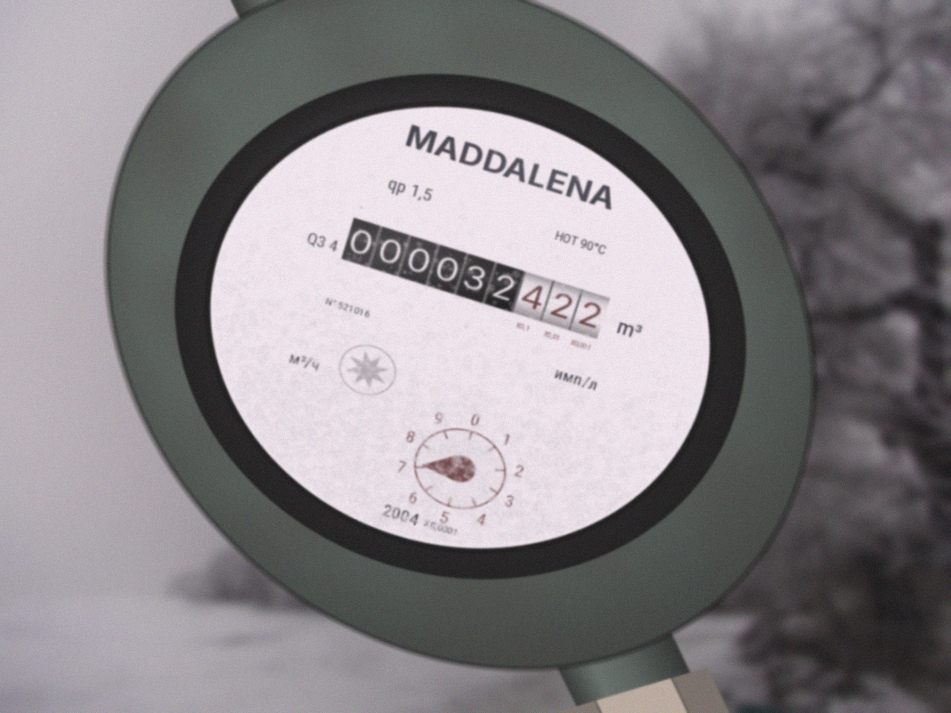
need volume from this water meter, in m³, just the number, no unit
32.4227
